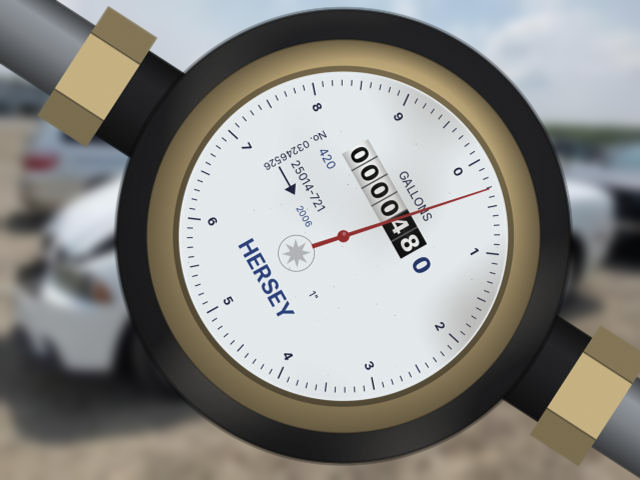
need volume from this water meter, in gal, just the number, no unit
480.3
